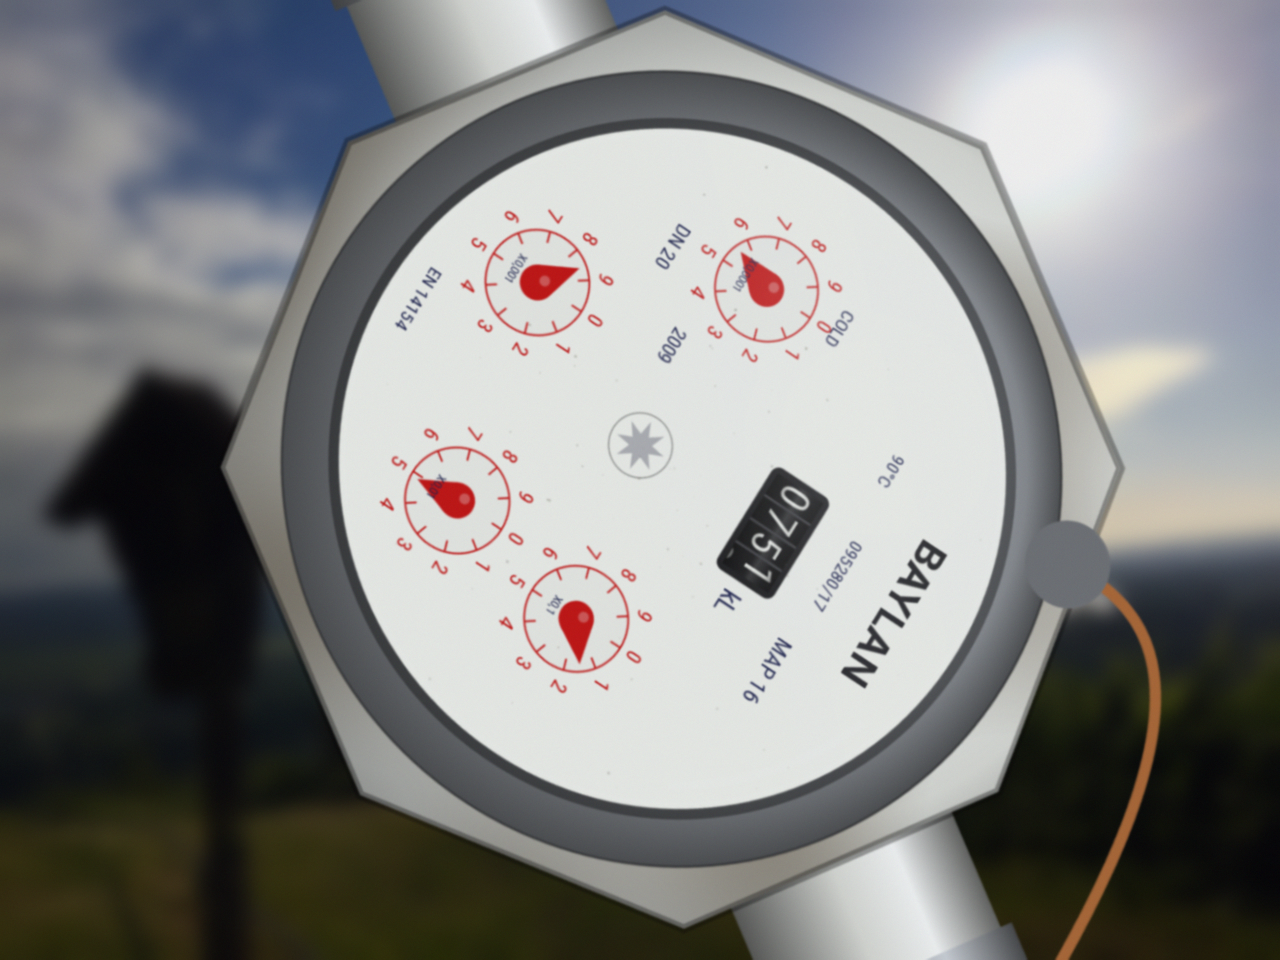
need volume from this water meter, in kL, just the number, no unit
751.1485
